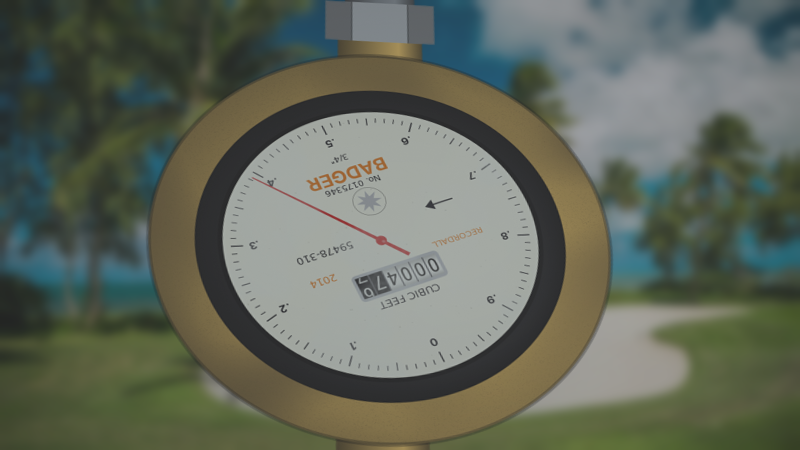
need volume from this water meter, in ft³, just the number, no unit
476.39
